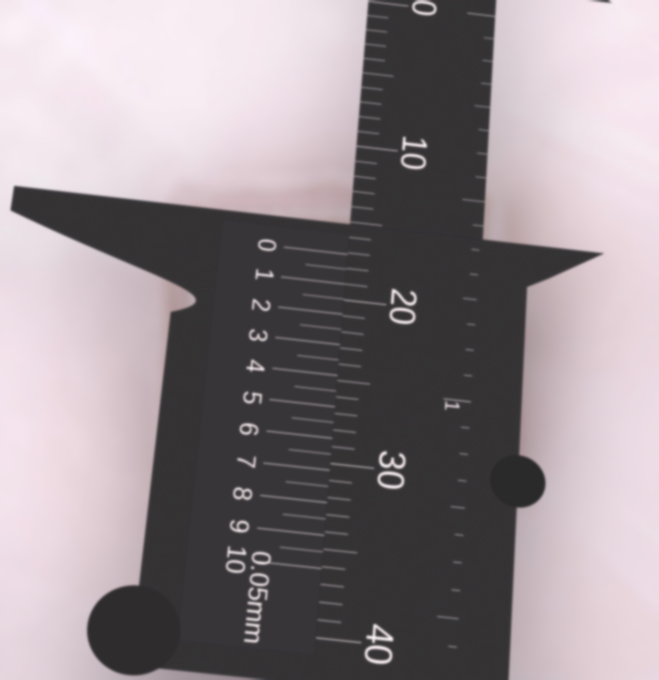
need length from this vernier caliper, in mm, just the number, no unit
17.1
